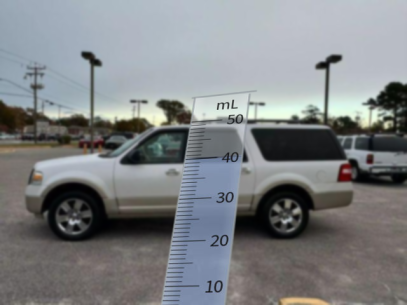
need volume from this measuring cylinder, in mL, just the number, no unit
40
